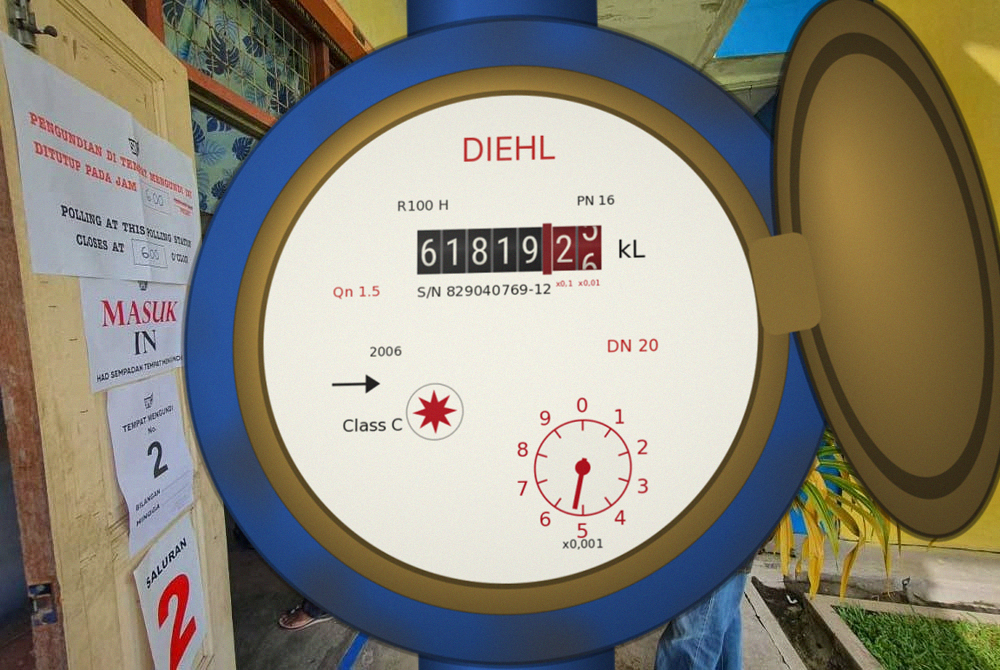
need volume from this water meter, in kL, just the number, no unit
61819.255
